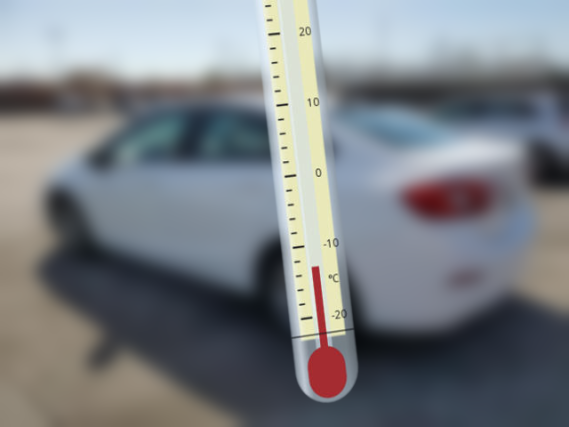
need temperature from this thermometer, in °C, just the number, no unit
-13
